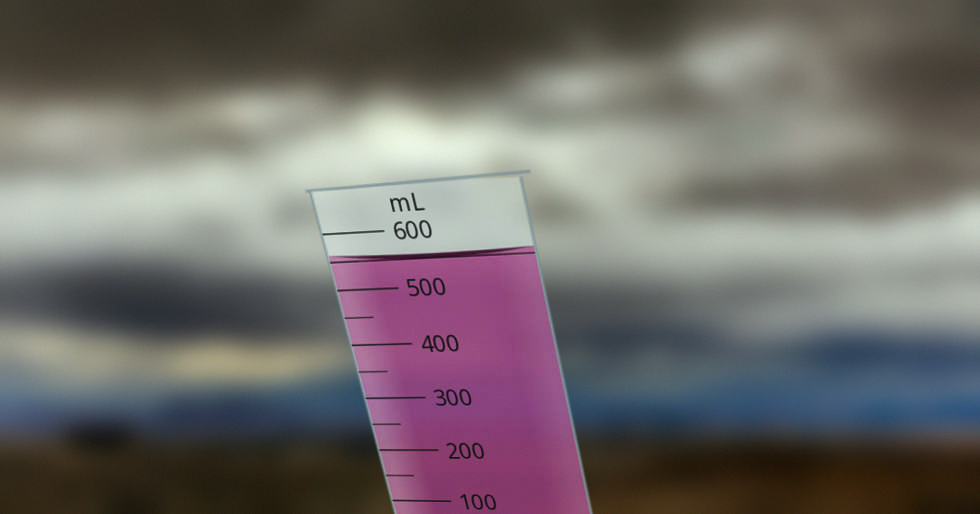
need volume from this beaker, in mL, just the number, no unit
550
